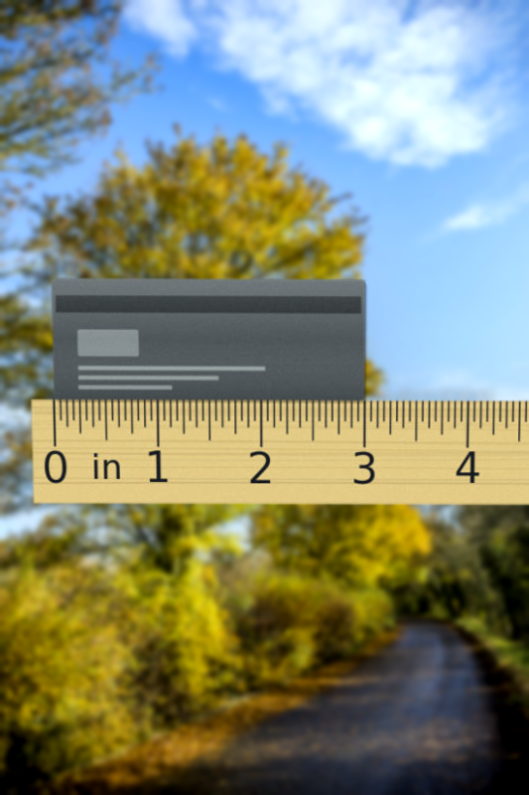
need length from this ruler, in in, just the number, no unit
3
